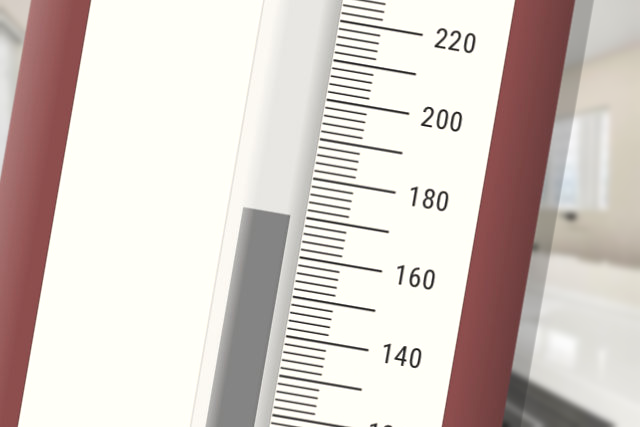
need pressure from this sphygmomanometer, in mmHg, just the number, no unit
170
